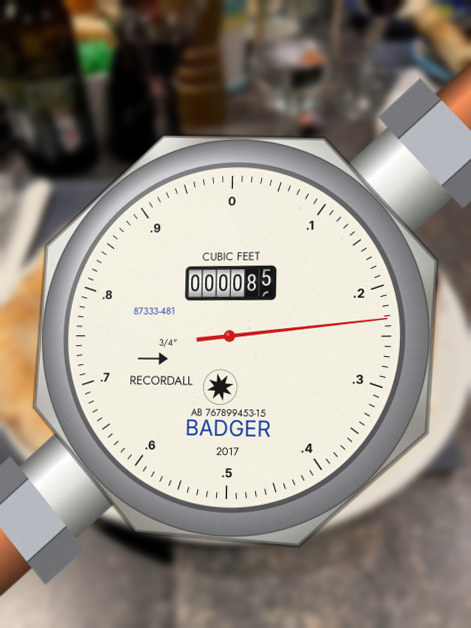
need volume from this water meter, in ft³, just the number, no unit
85.23
